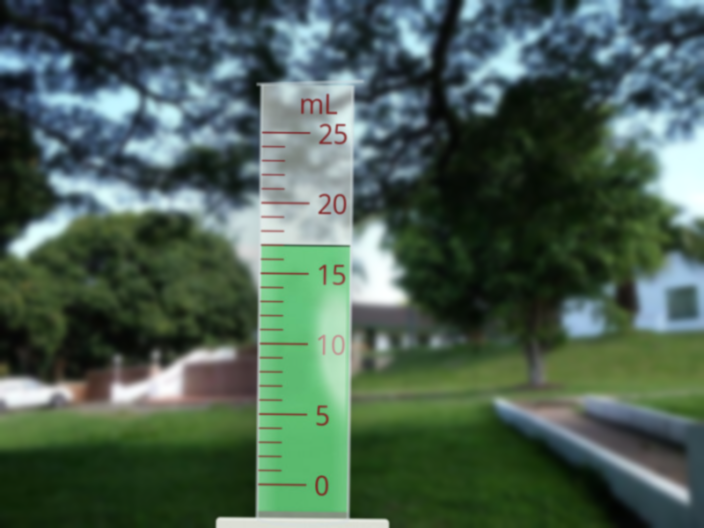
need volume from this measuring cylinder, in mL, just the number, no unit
17
